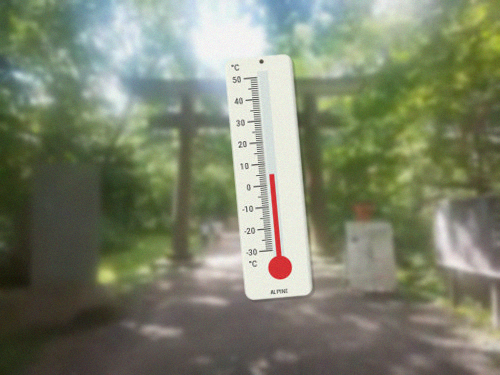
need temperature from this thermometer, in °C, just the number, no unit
5
